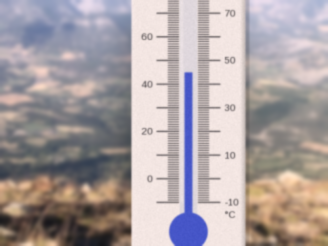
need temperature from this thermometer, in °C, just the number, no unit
45
